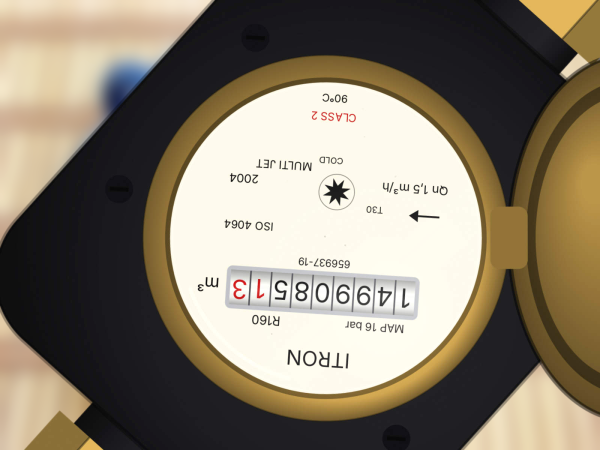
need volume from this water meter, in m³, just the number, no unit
1499085.13
